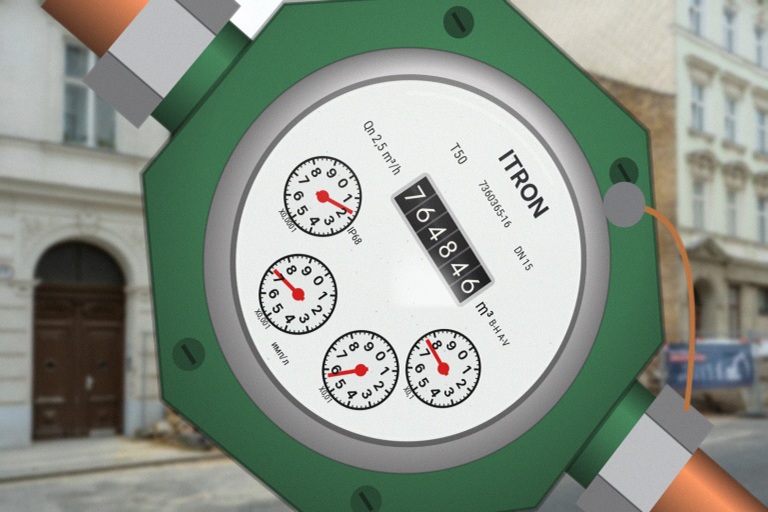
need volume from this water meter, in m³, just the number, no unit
764846.7571
